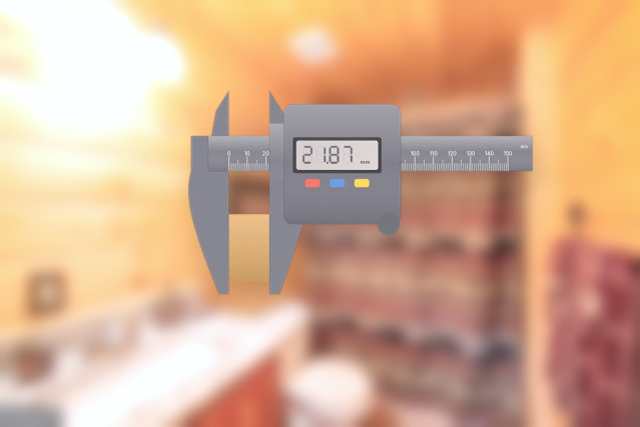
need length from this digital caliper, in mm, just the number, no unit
21.87
